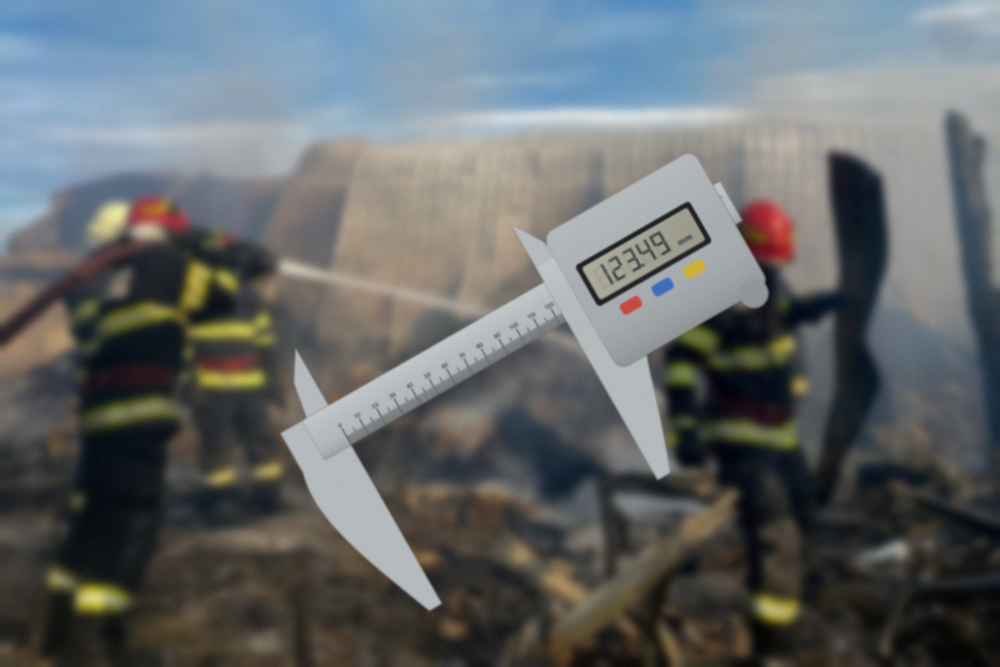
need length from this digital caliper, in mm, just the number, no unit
123.49
